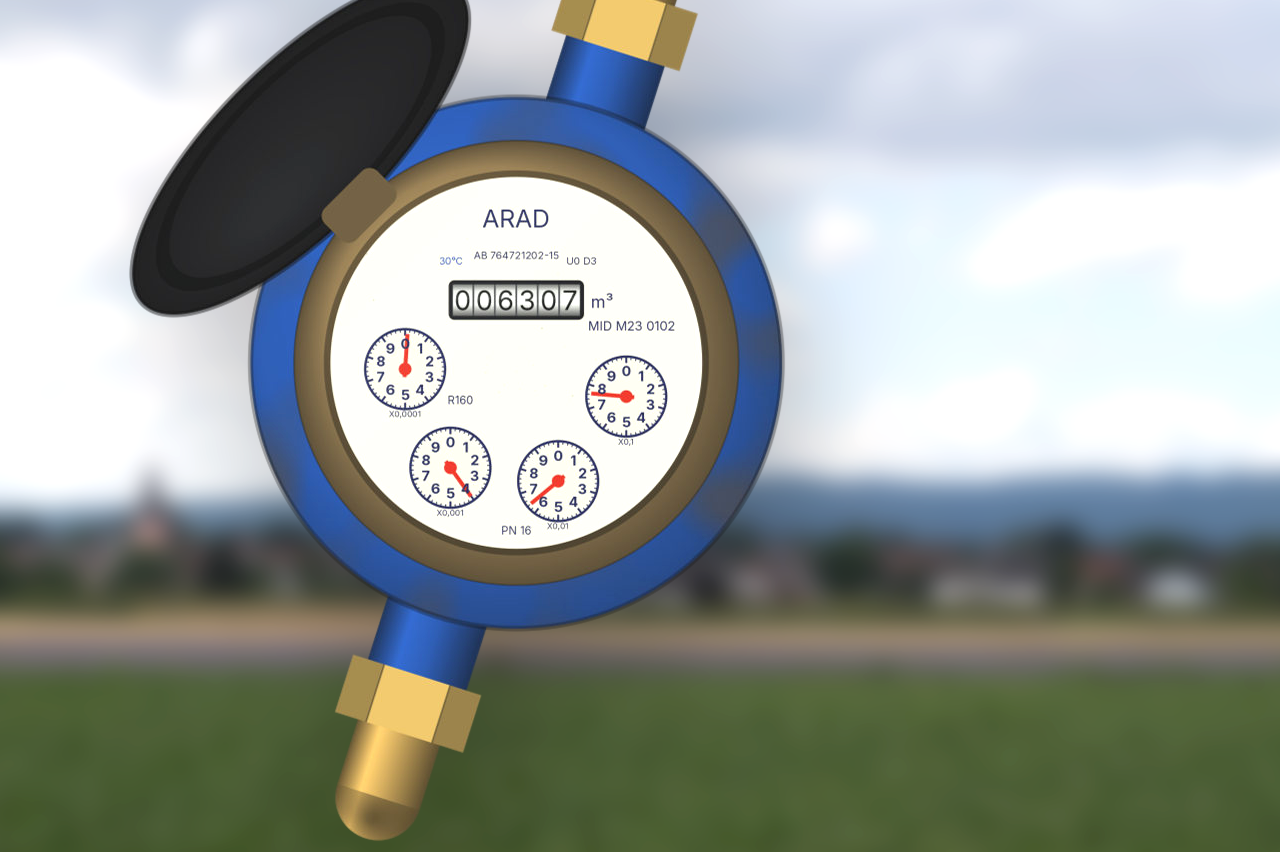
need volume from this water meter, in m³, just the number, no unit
6307.7640
